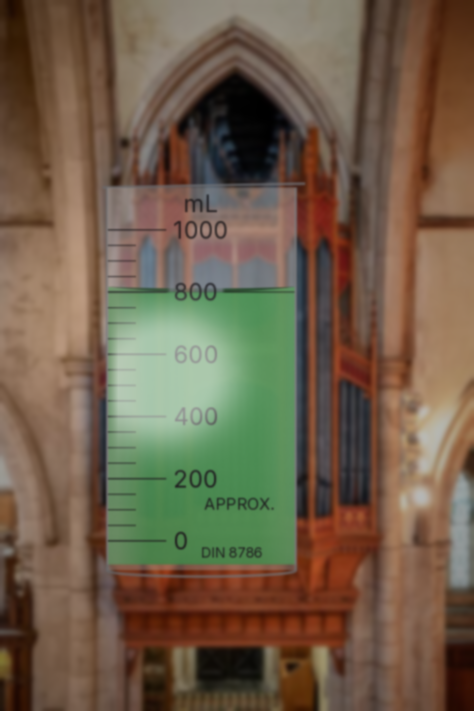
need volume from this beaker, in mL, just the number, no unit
800
